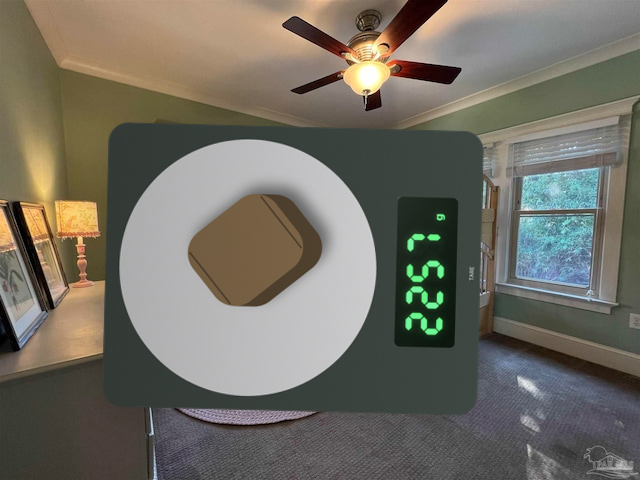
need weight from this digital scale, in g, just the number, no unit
2257
